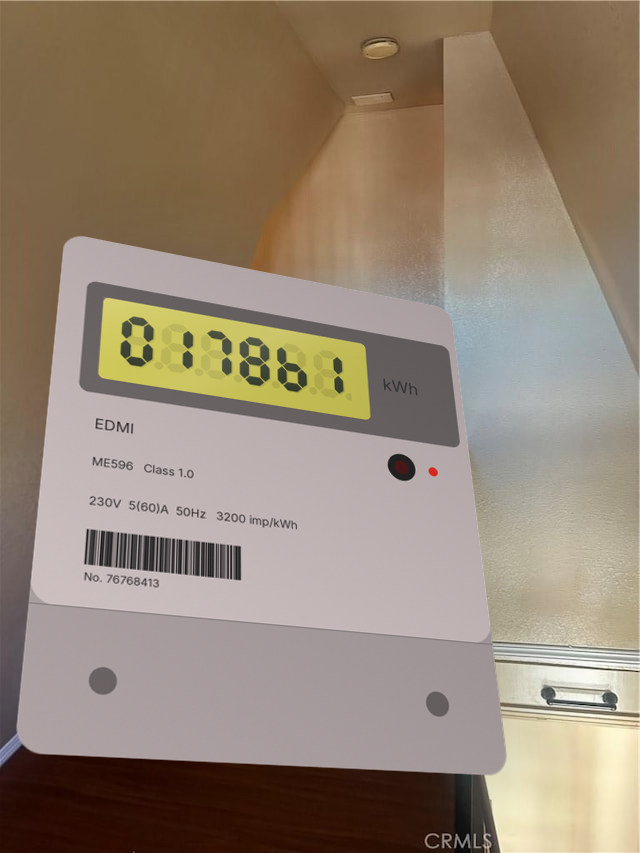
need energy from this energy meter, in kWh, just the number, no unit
17861
